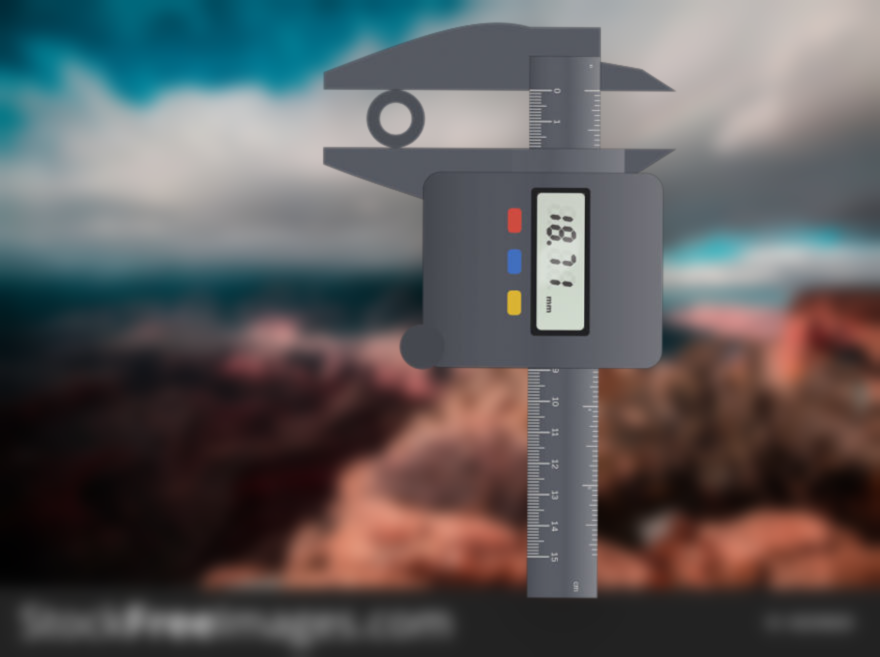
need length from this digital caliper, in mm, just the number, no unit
18.71
